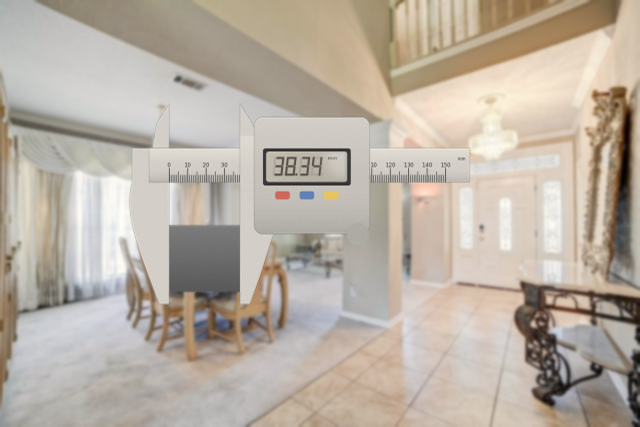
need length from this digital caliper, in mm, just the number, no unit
38.34
